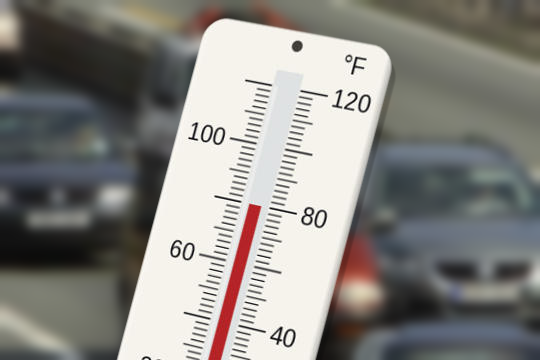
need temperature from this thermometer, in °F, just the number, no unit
80
